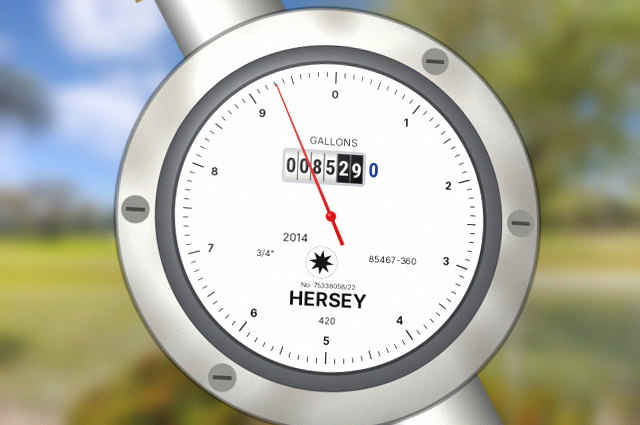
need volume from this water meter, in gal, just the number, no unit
85289.3
